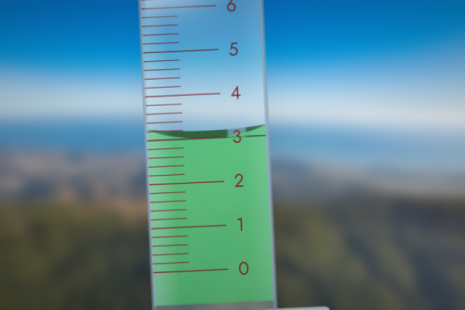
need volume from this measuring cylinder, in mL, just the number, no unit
3
